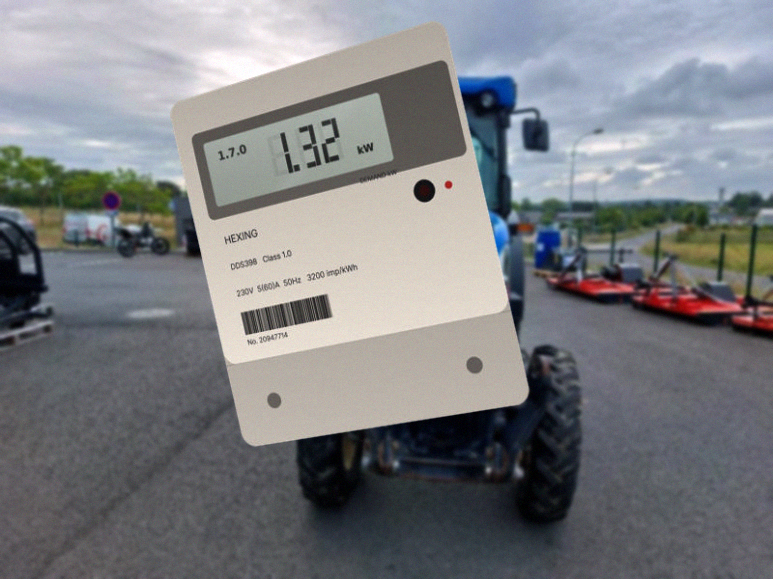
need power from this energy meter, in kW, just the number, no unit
1.32
